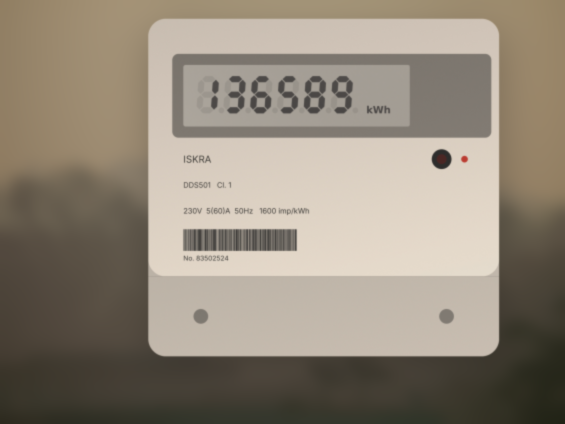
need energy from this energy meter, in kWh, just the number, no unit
136589
